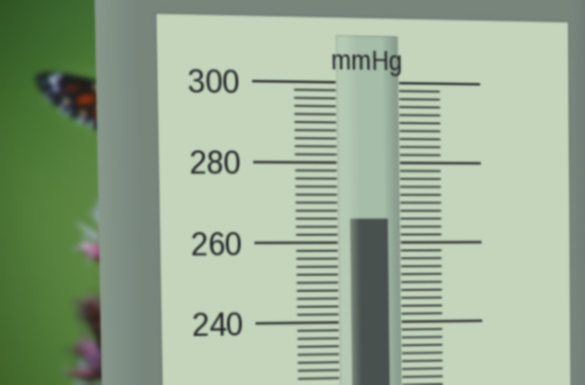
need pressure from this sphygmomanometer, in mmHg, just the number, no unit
266
